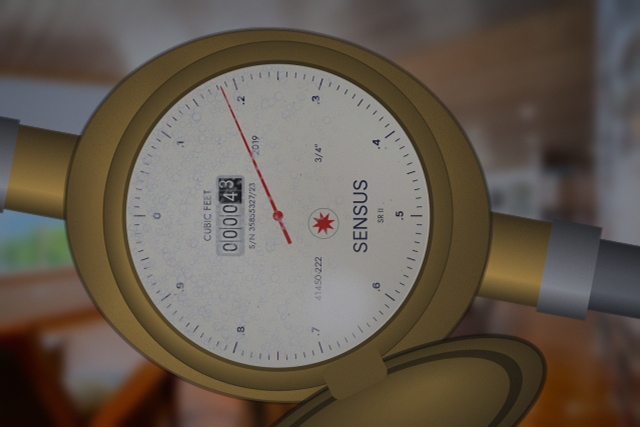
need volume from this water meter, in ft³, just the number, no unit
43.18
